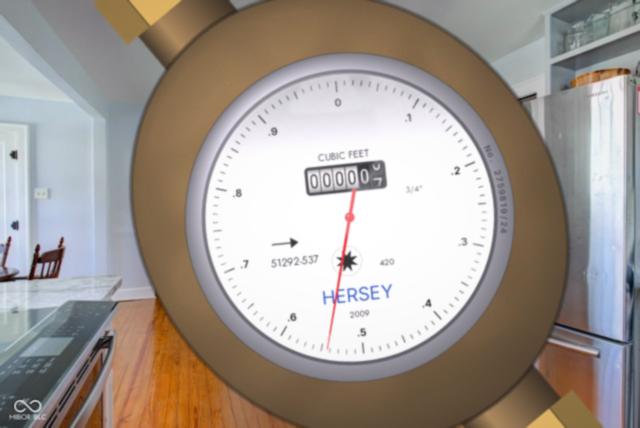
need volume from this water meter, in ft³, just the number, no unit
6.54
